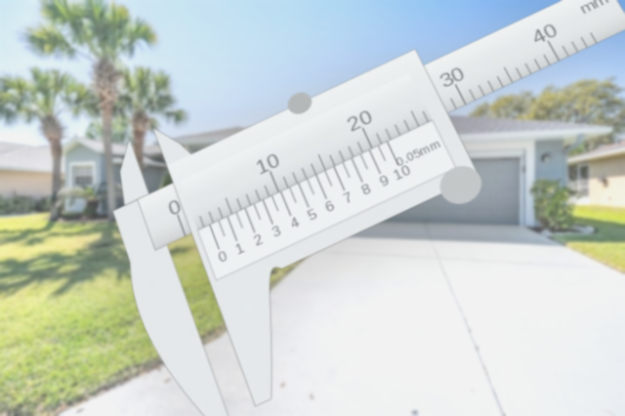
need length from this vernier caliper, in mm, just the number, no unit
2.6
